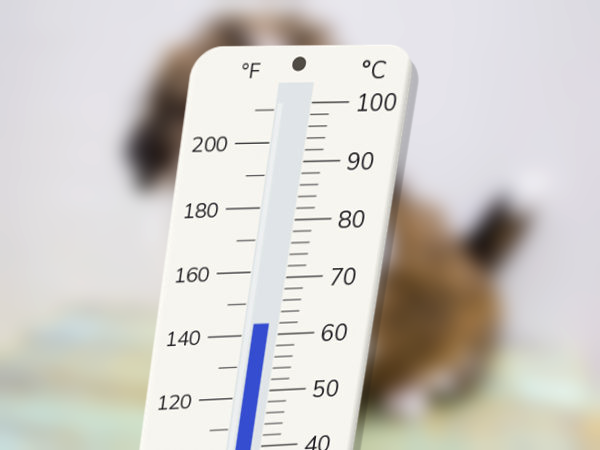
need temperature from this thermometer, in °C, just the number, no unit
62
